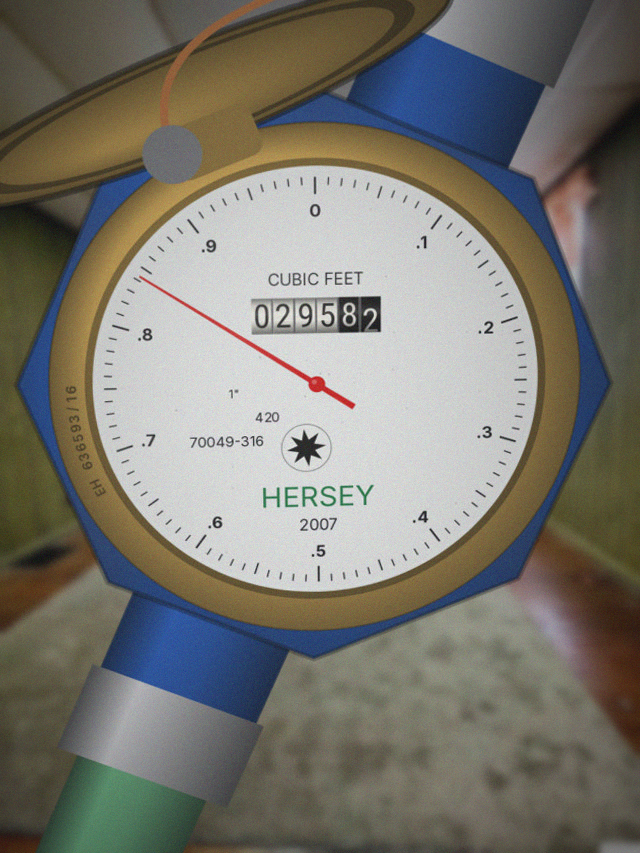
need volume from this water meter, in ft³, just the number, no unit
29581.84
